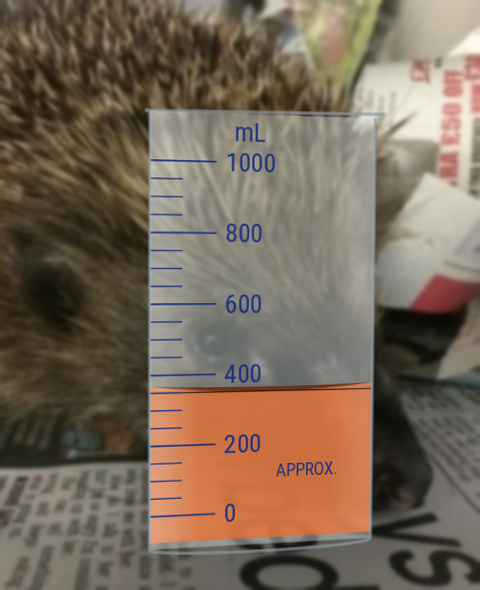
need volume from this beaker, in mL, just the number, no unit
350
